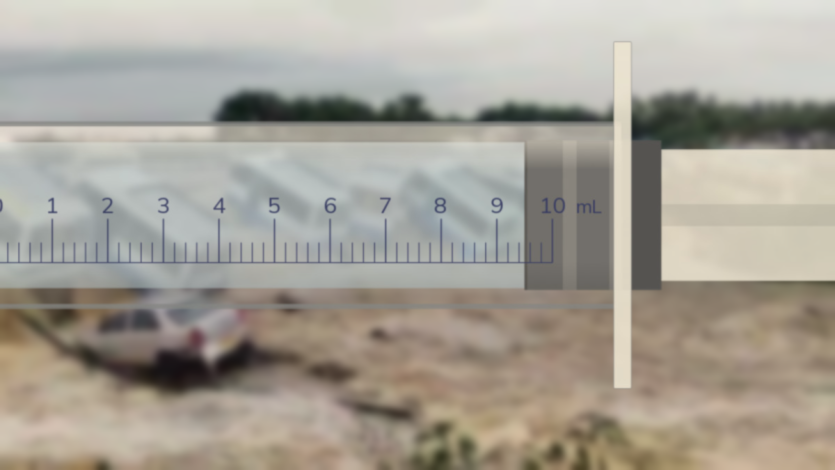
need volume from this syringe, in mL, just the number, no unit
9.5
